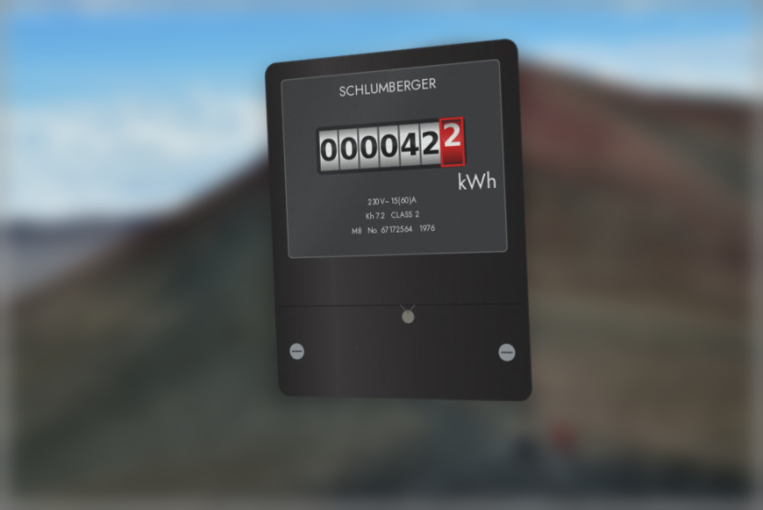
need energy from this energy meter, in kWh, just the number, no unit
42.2
